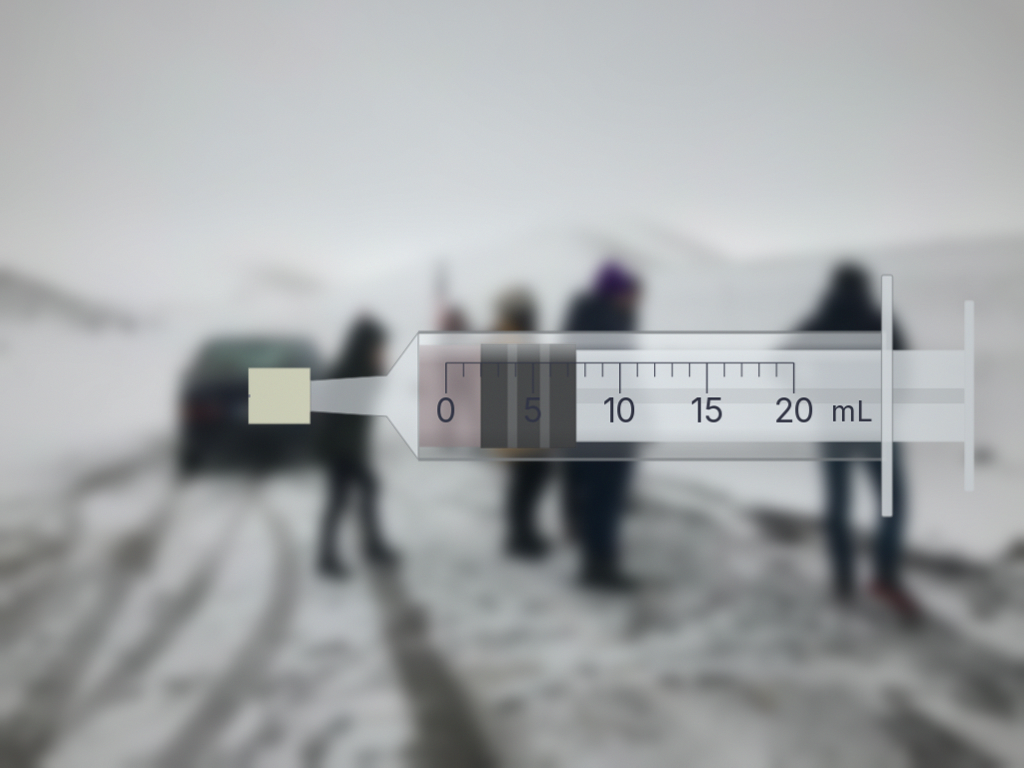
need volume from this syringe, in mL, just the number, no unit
2
